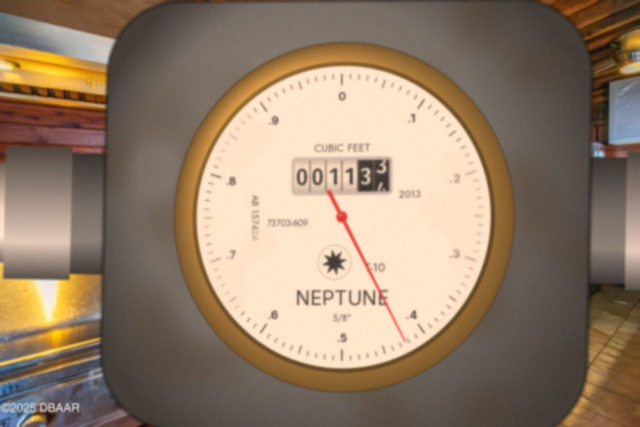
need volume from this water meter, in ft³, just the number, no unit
1133.42
